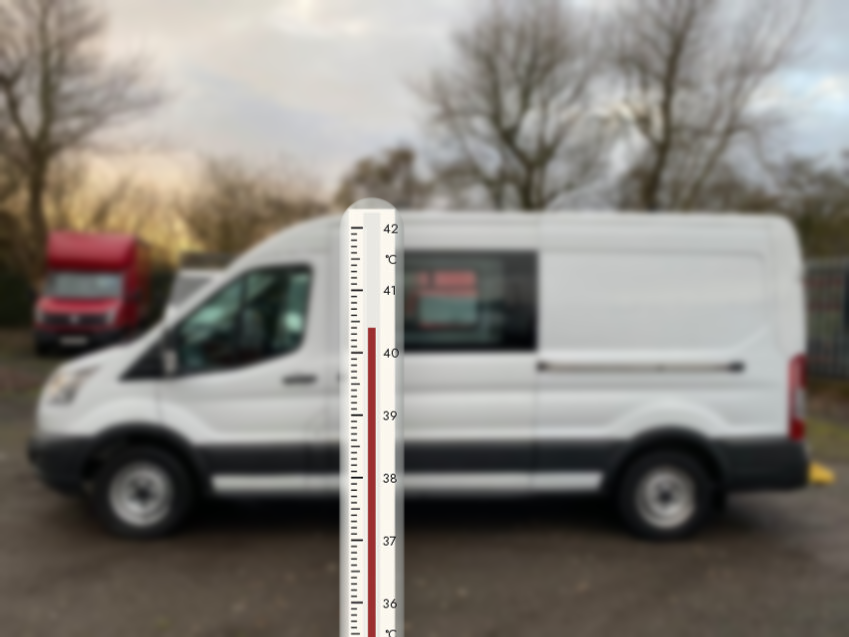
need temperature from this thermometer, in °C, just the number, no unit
40.4
